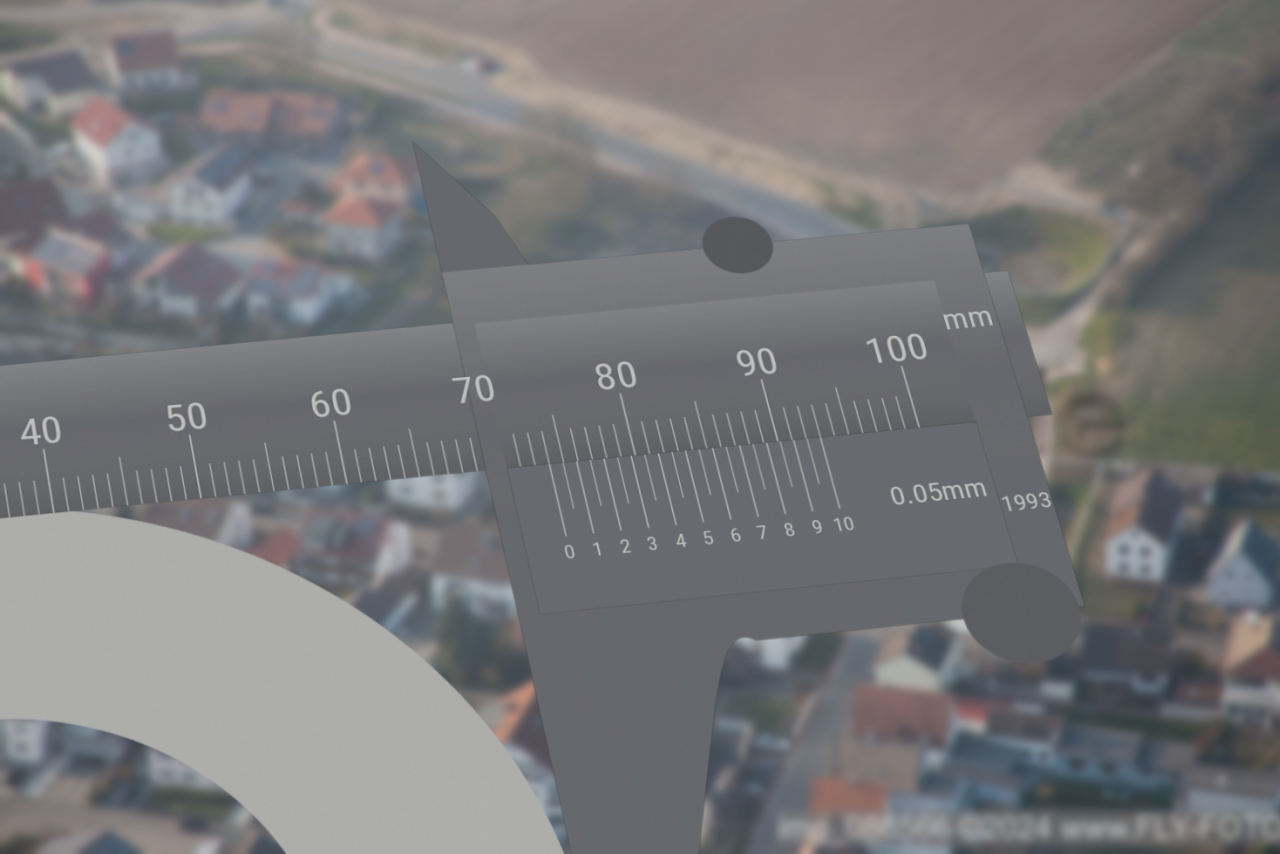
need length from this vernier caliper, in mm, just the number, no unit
74.0
